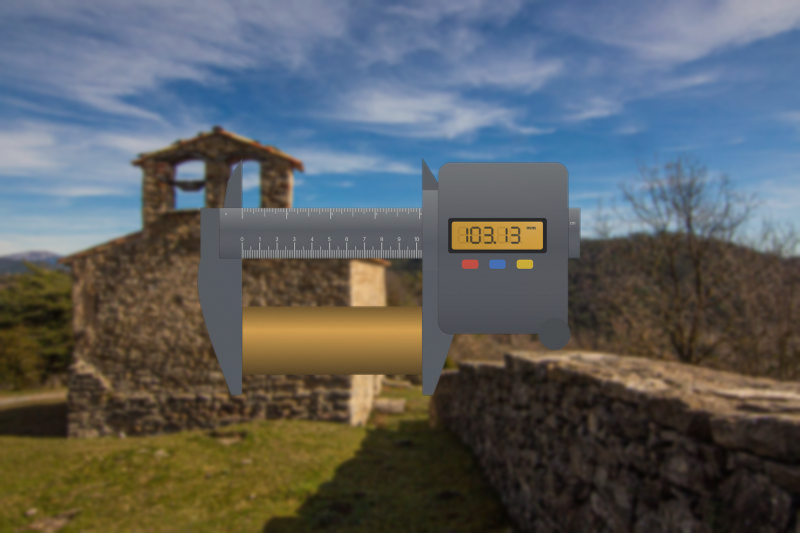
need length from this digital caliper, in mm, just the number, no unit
103.13
